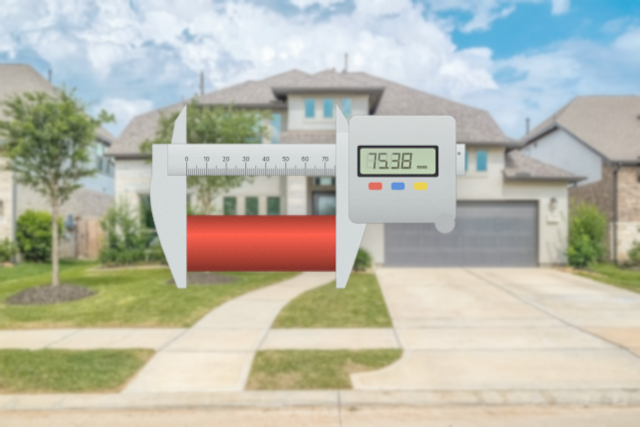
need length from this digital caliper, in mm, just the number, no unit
75.38
